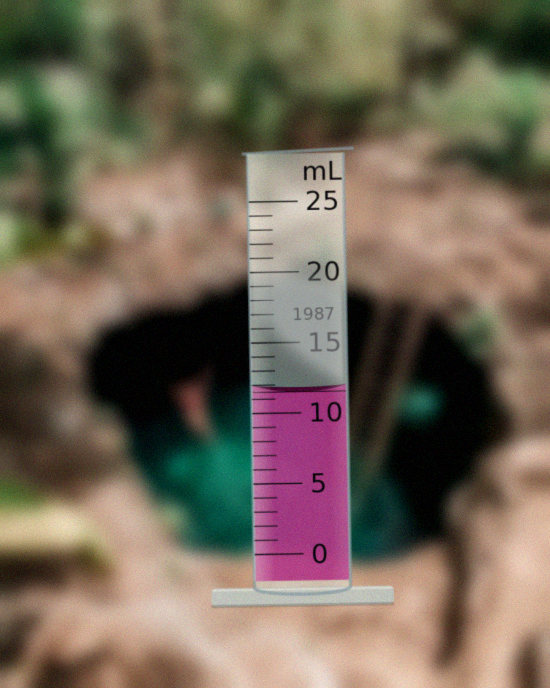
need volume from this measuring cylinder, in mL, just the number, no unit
11.5
